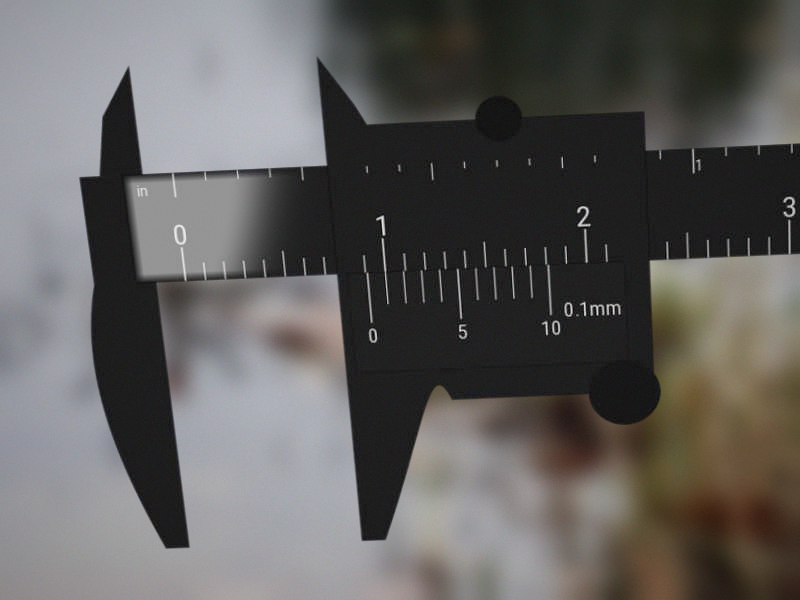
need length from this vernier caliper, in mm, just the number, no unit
9.1
